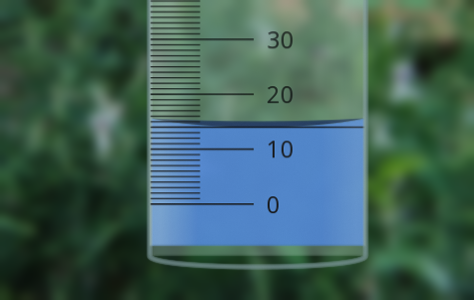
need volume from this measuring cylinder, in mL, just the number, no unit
14
